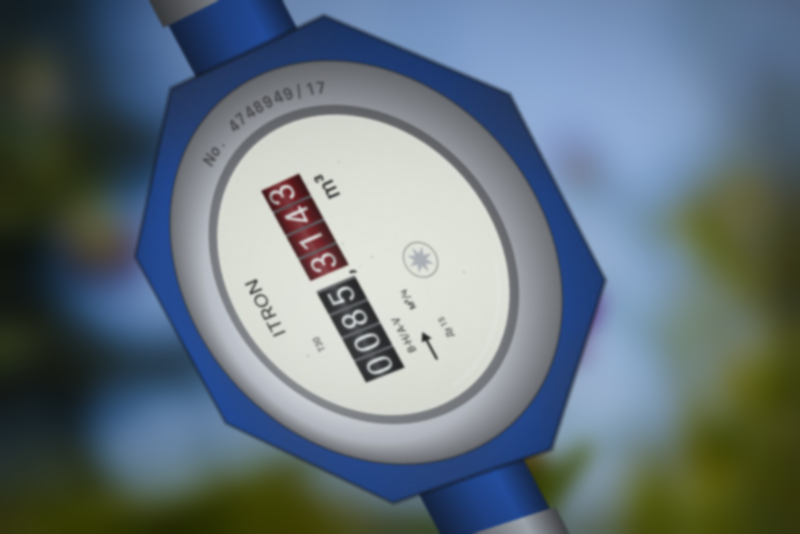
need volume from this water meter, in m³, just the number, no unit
85.3143
